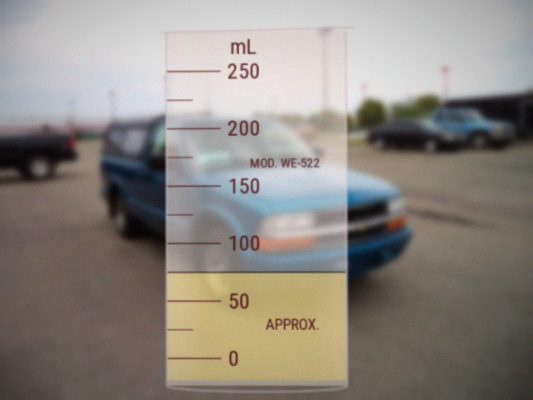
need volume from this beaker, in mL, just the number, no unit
75
